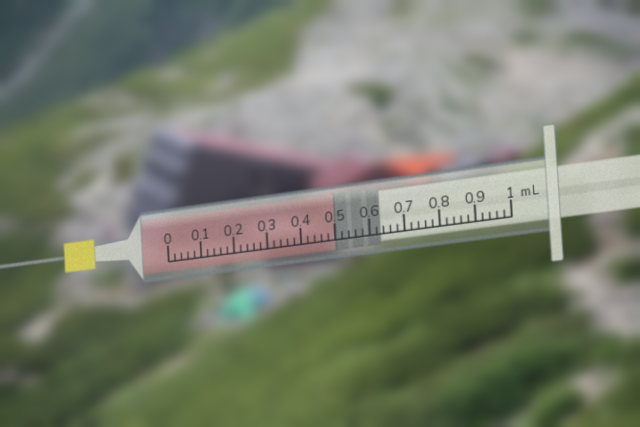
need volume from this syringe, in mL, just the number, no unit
0.5
